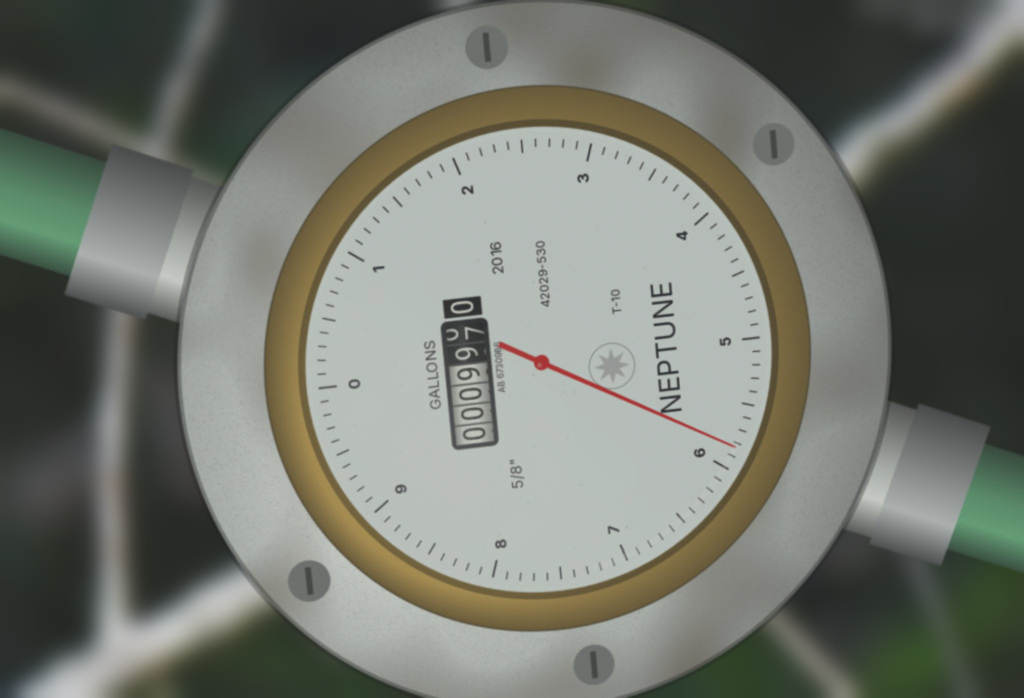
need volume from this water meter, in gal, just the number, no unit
9965.8
